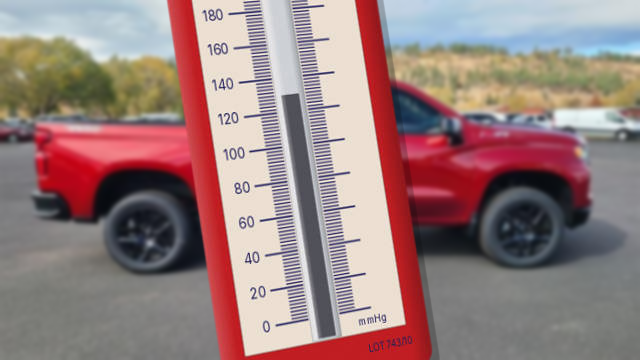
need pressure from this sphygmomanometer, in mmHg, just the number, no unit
130
